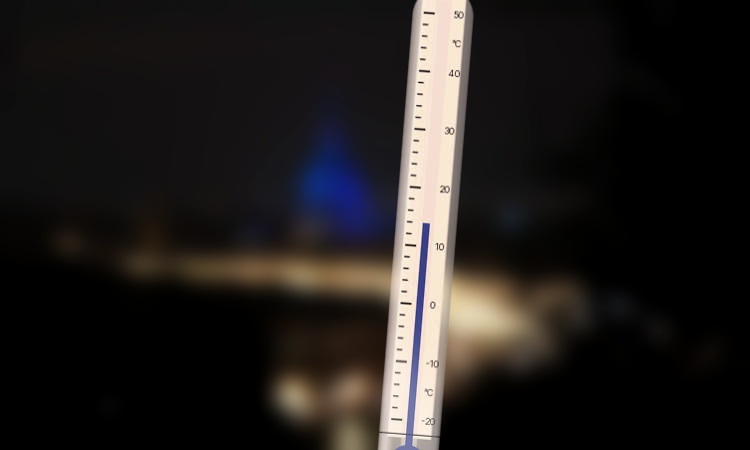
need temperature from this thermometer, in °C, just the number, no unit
14
